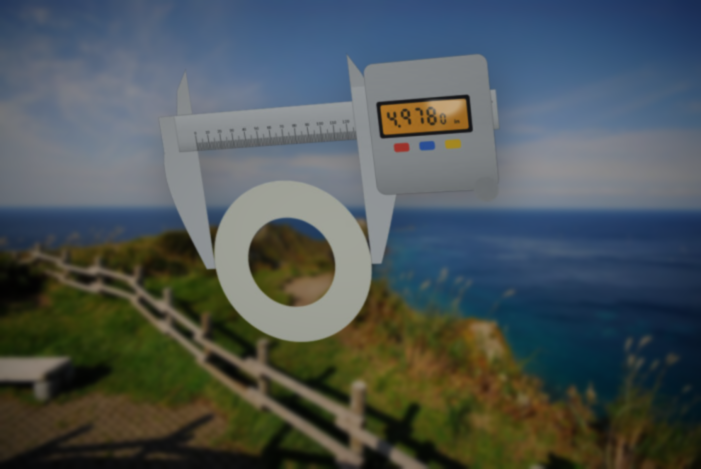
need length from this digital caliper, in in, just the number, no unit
4.9780
